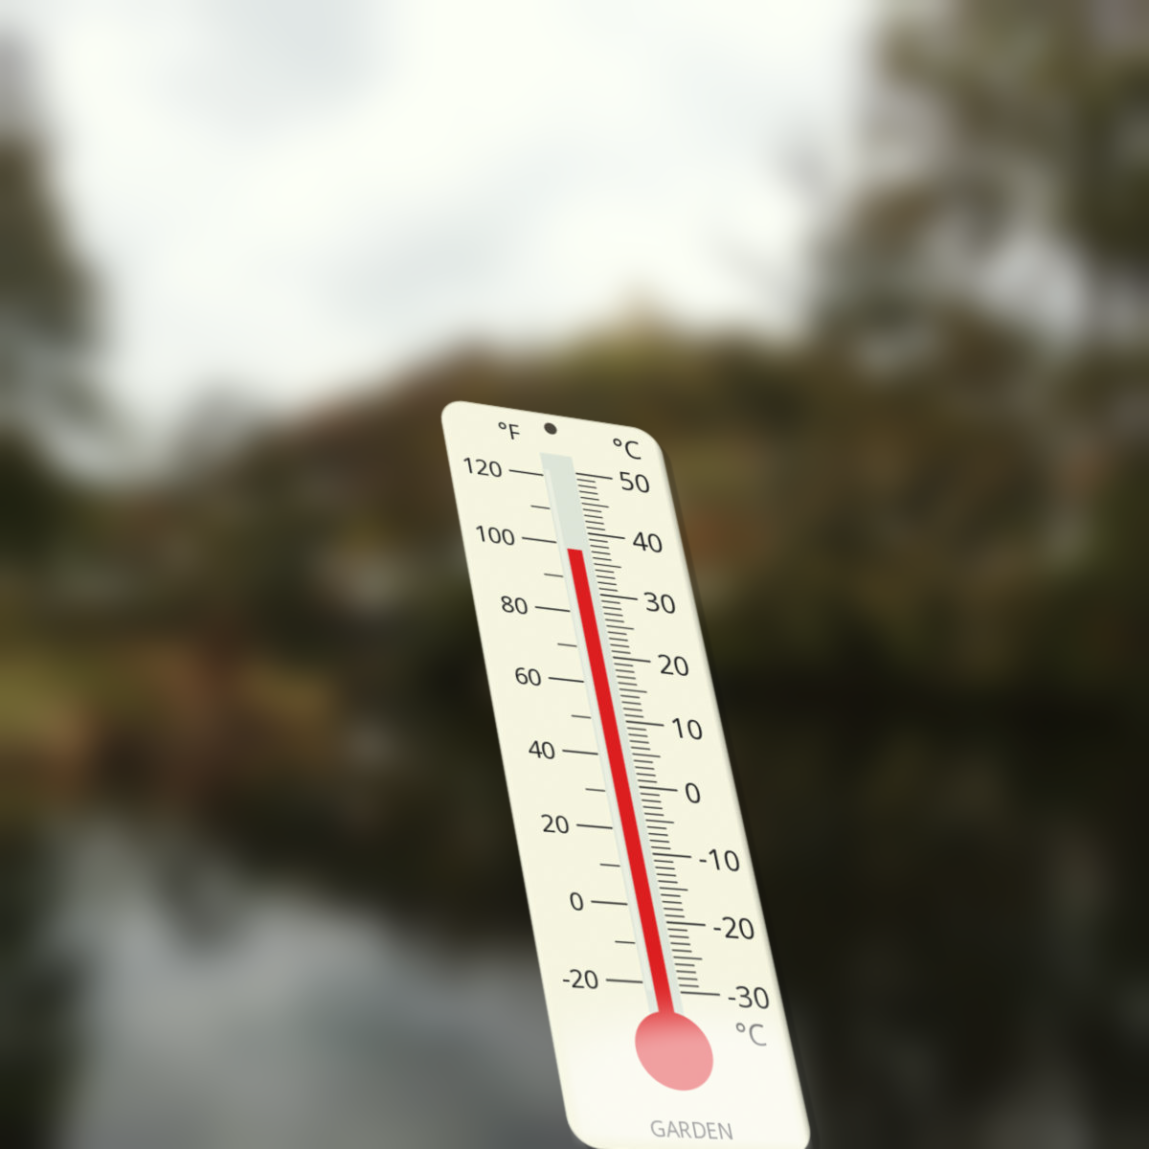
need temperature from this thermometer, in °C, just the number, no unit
37
